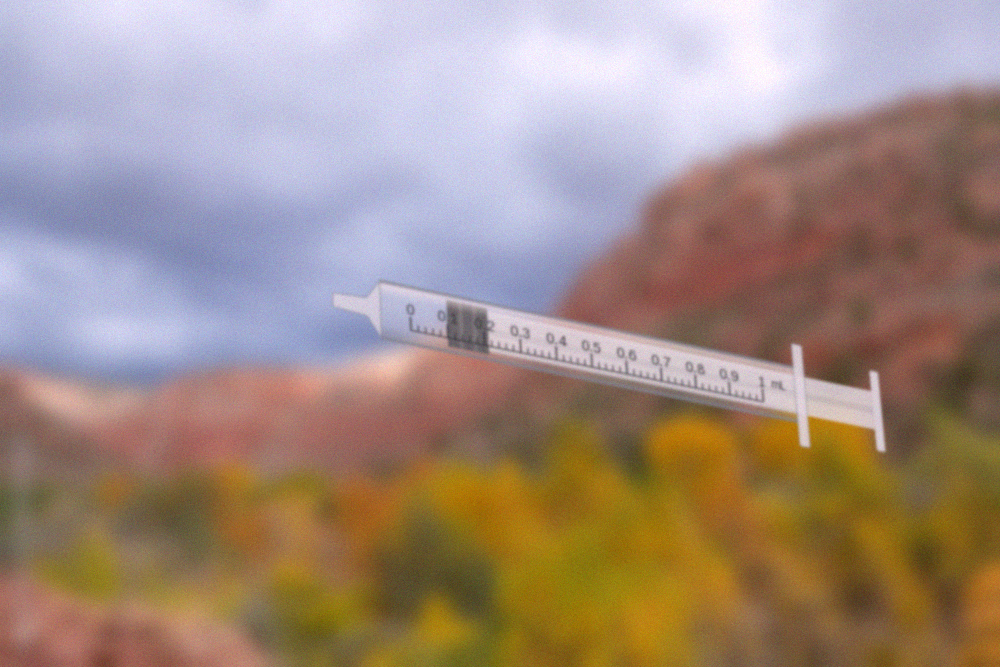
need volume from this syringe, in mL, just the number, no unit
0.1
